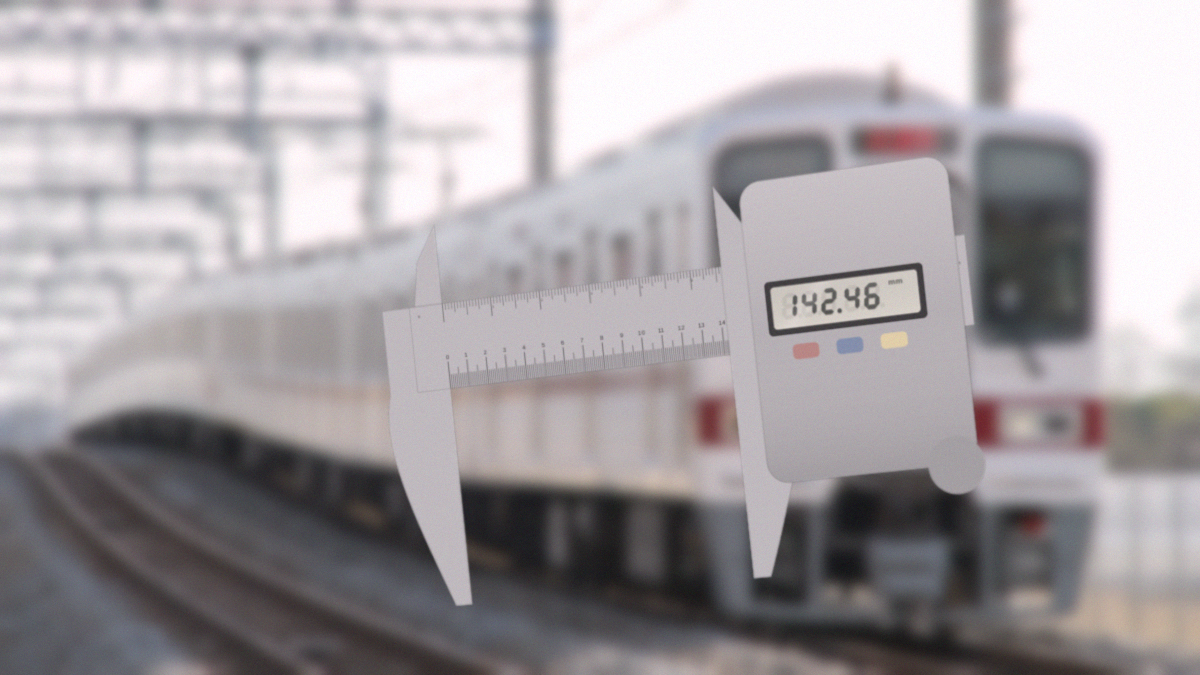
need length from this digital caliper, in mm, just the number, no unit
142.46
